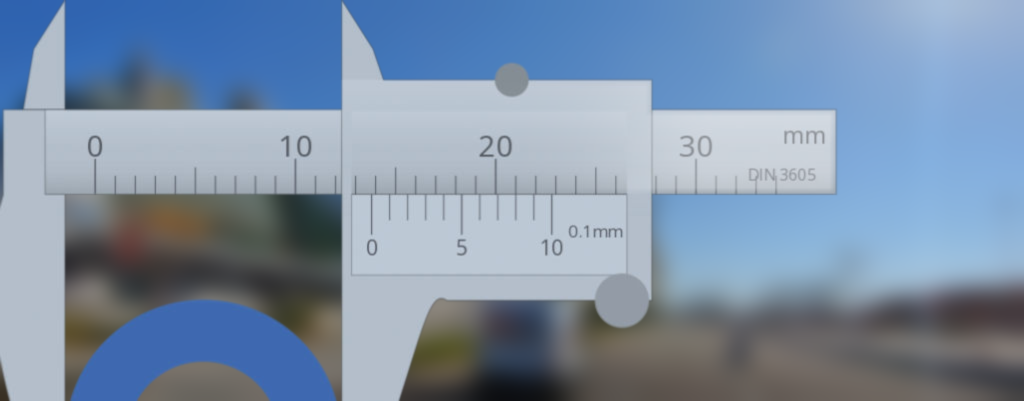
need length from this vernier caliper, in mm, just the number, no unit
13.8
